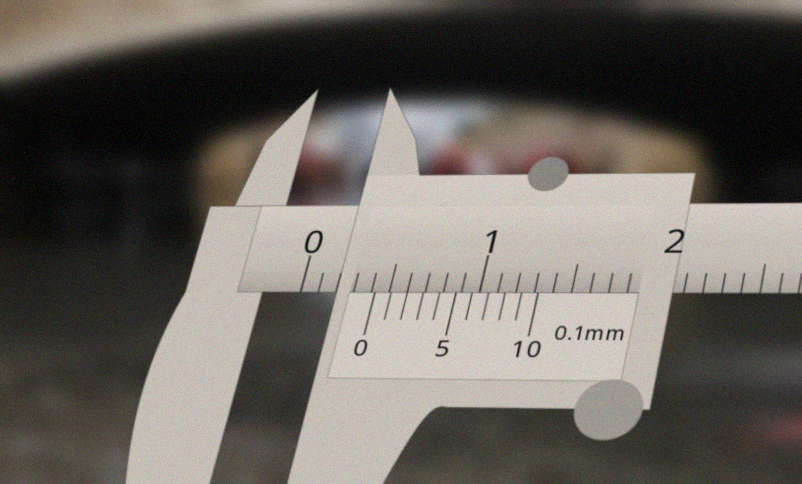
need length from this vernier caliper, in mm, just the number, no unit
4.2
